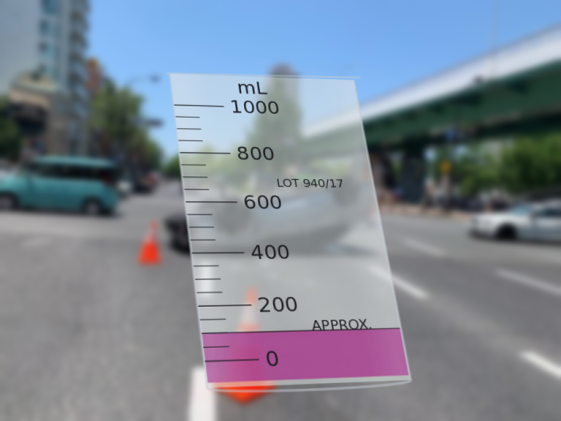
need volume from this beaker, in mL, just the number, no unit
100
